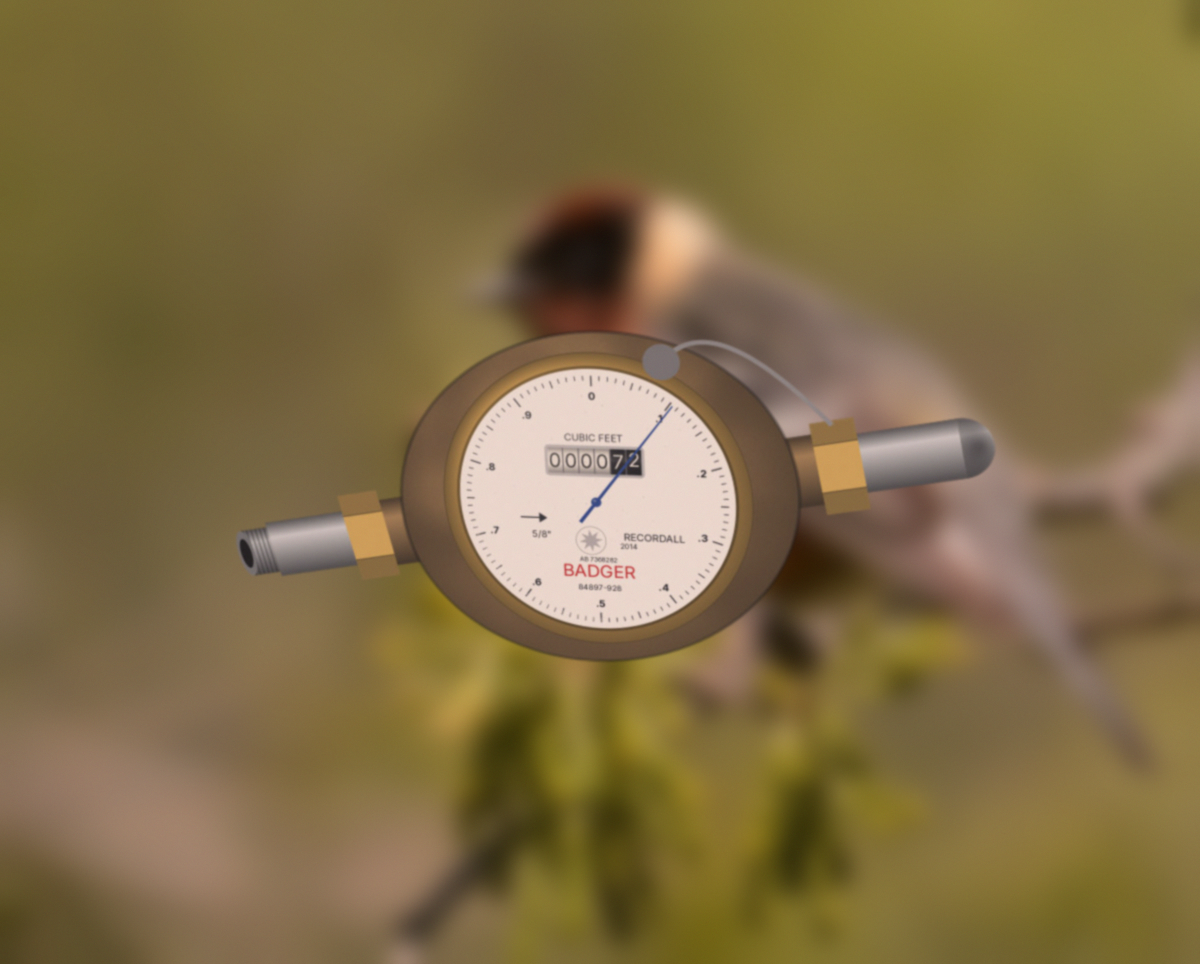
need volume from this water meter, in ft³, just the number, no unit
72.10
